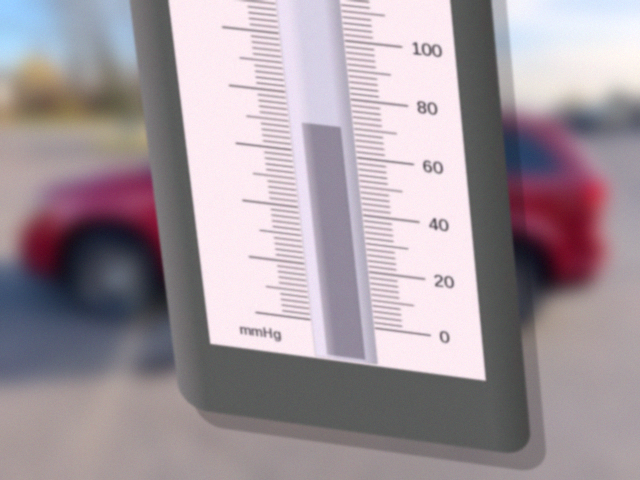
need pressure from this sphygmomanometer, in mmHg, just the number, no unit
70
